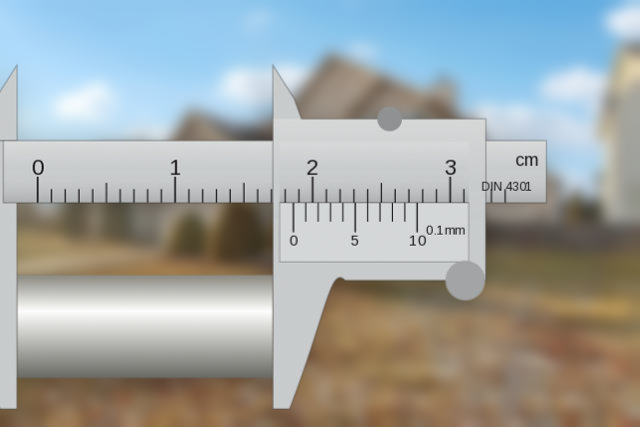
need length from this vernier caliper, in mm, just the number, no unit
18.6
